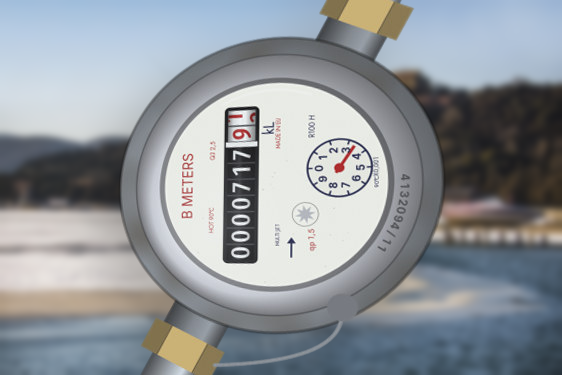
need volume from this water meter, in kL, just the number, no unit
717.913
